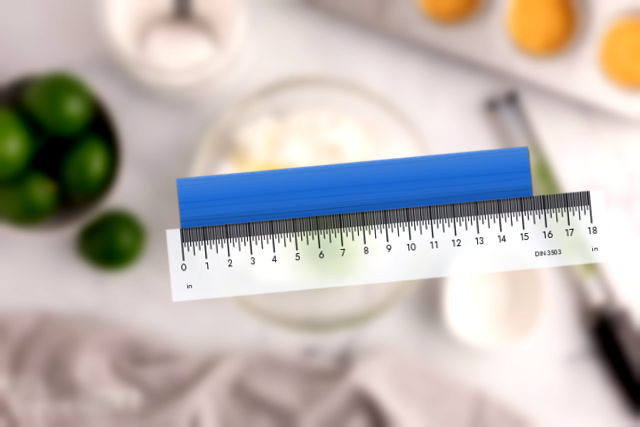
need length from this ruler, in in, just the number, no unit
15.5
